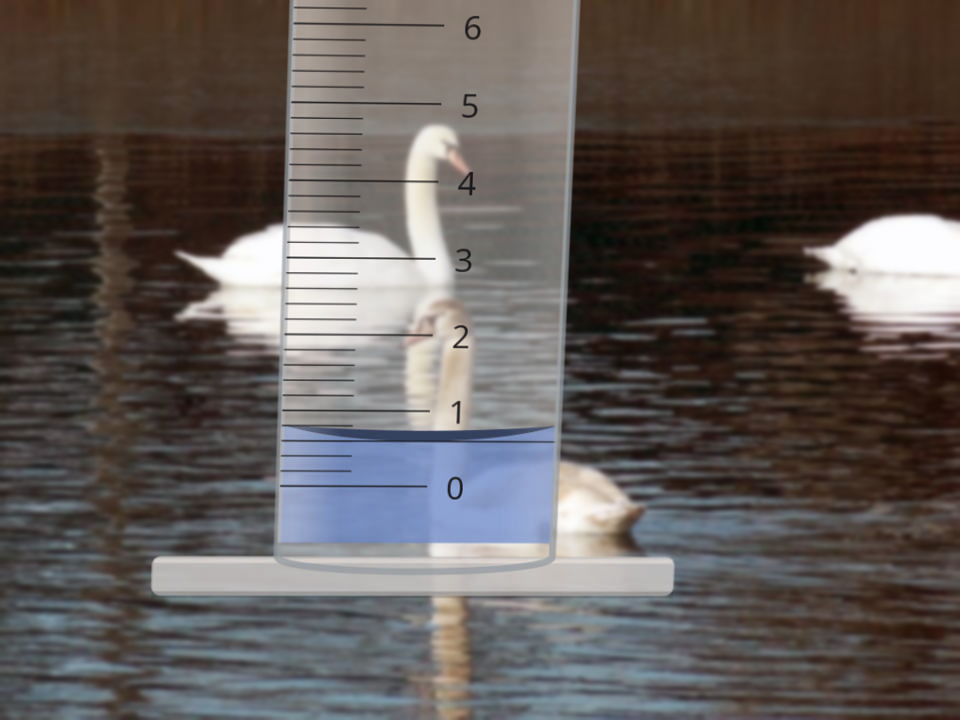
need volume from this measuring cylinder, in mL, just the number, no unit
0.6
